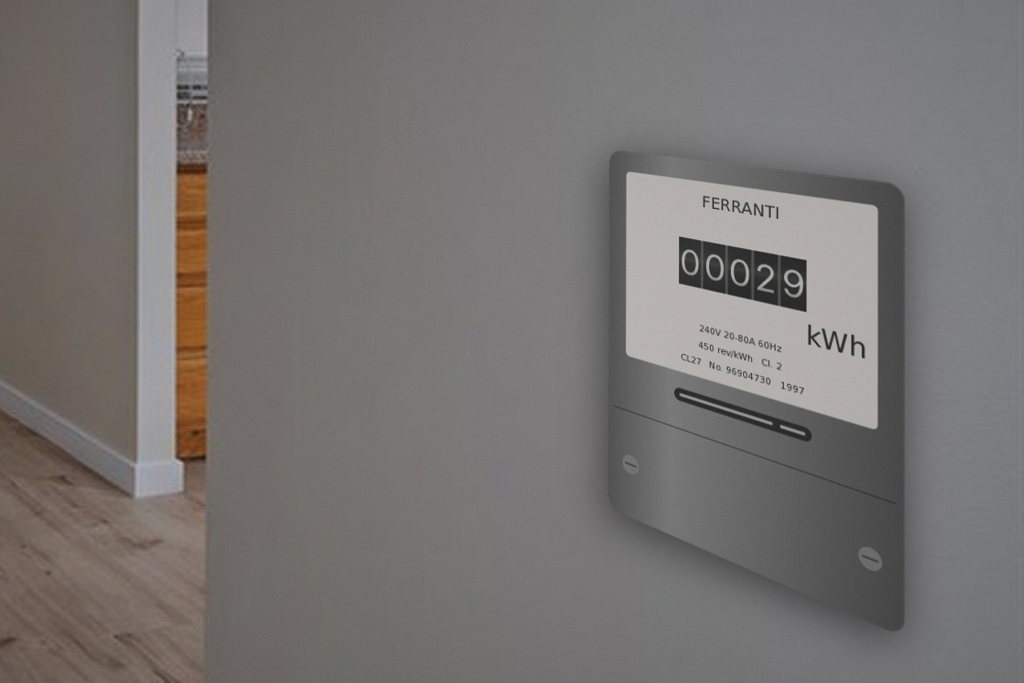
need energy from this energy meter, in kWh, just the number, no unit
29
